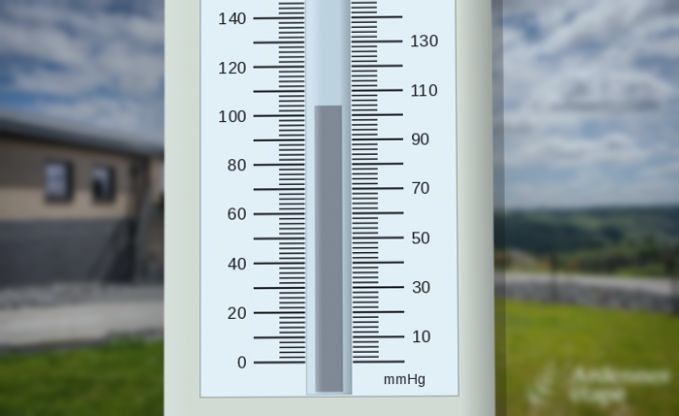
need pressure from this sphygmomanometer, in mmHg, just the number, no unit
104
